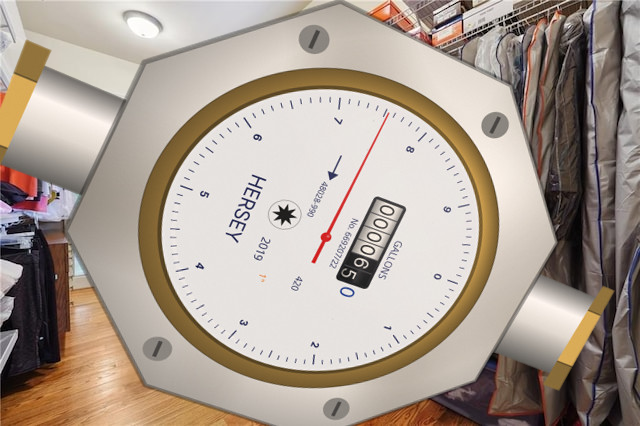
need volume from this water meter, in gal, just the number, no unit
647.5
